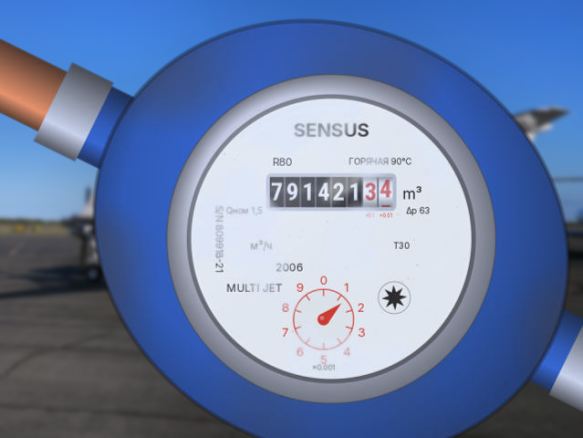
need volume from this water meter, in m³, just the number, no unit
791421.341
